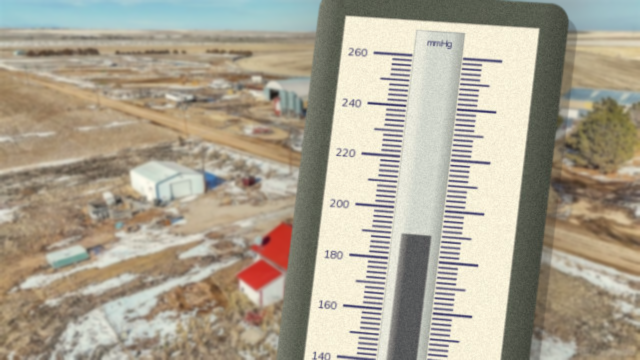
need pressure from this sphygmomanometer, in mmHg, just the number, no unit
190
